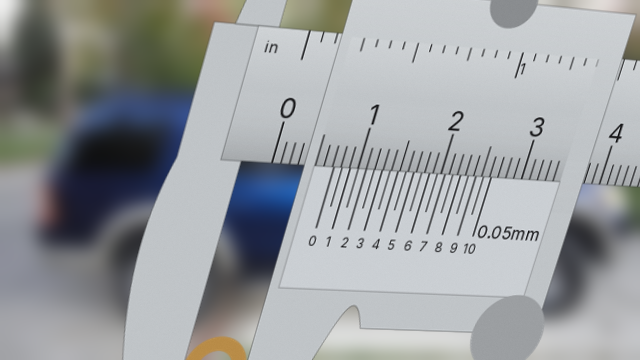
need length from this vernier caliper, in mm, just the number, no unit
7.2
